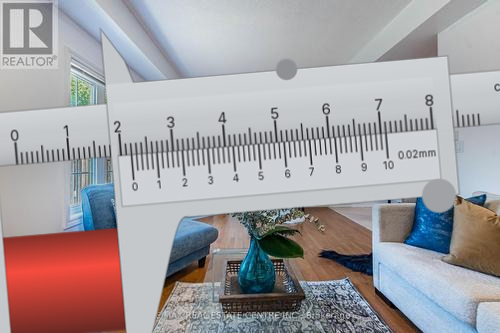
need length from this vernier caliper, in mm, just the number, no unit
22.0
